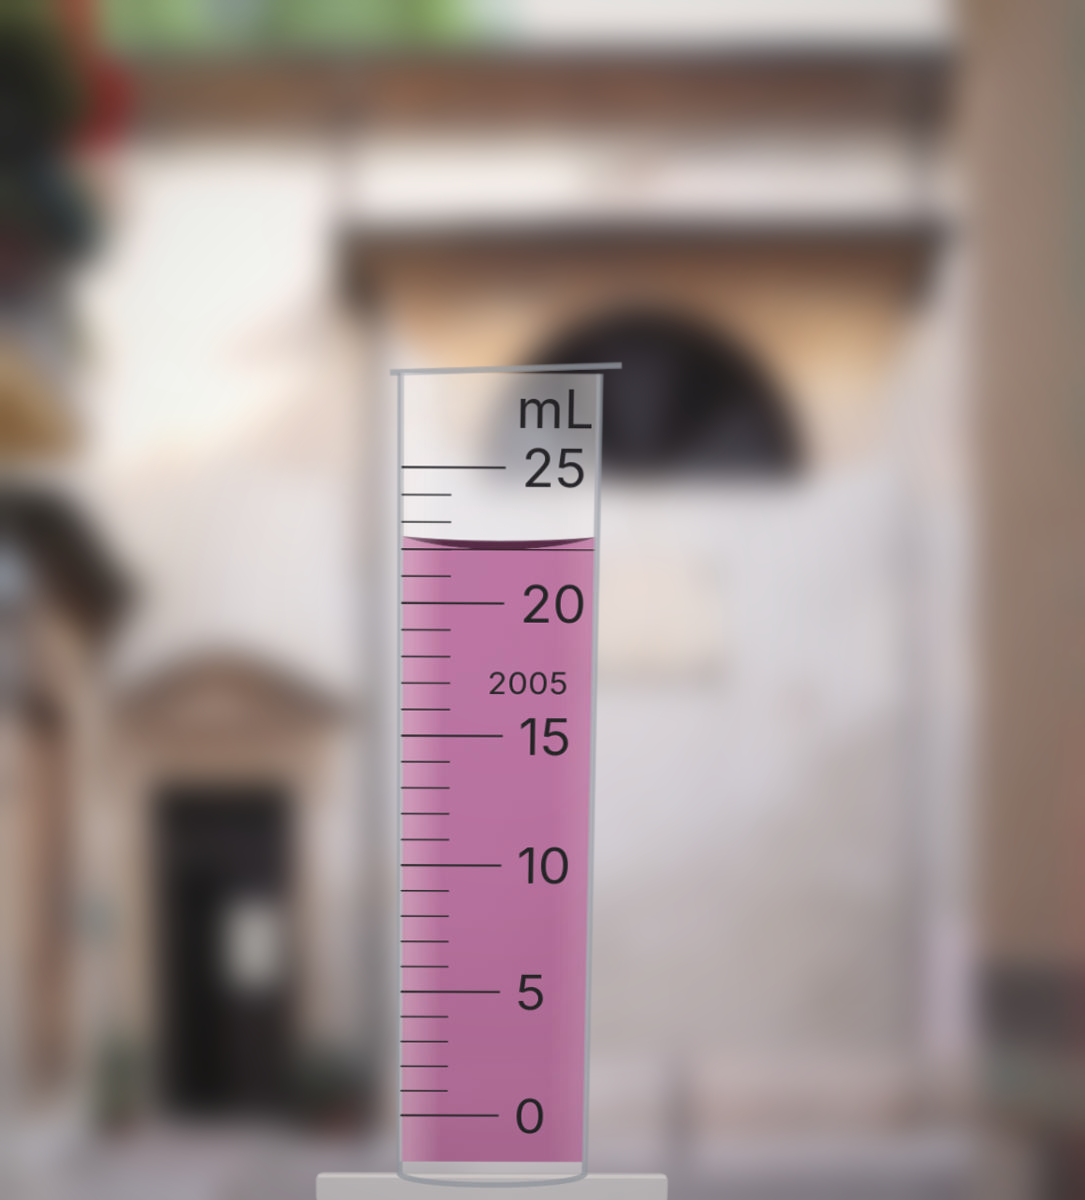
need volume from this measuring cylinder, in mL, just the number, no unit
22
